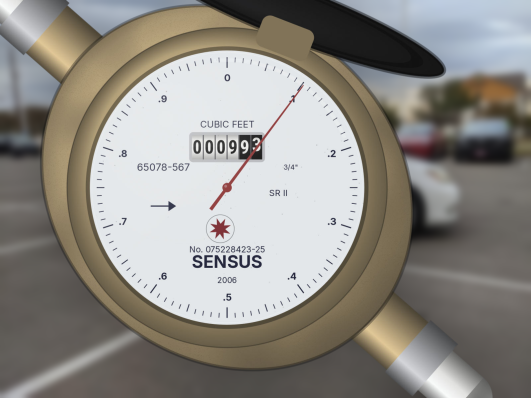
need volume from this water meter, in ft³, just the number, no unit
993.10
